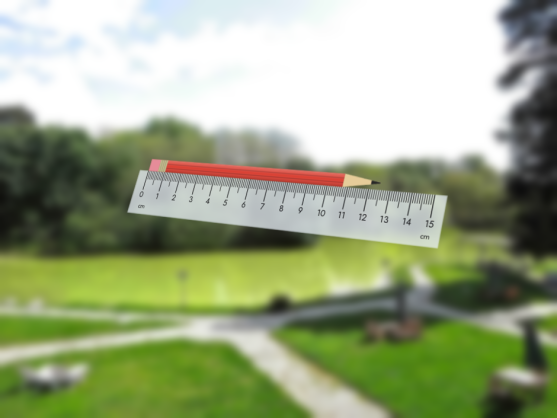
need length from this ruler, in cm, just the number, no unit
12.5
